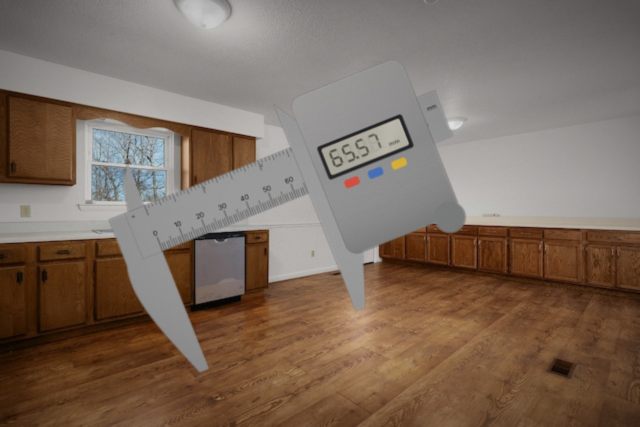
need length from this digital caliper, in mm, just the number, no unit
65.57
